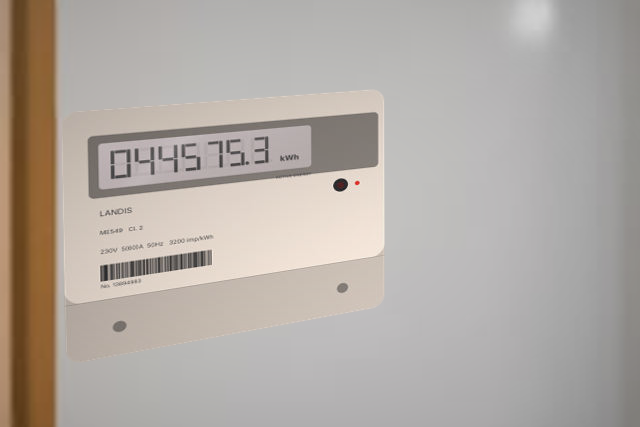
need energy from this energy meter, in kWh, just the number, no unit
44575.3
